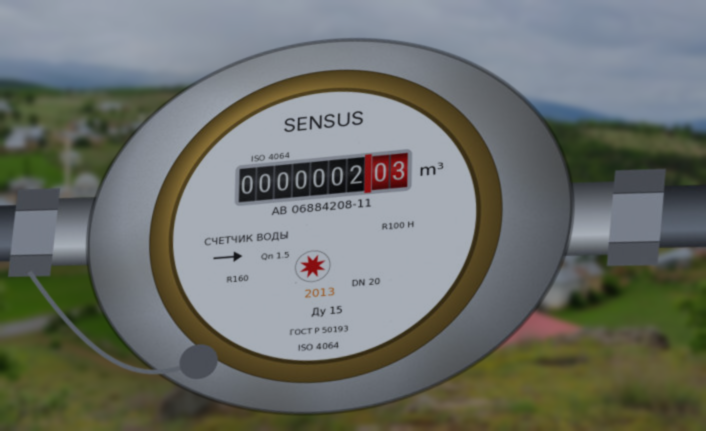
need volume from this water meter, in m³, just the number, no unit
2.03
